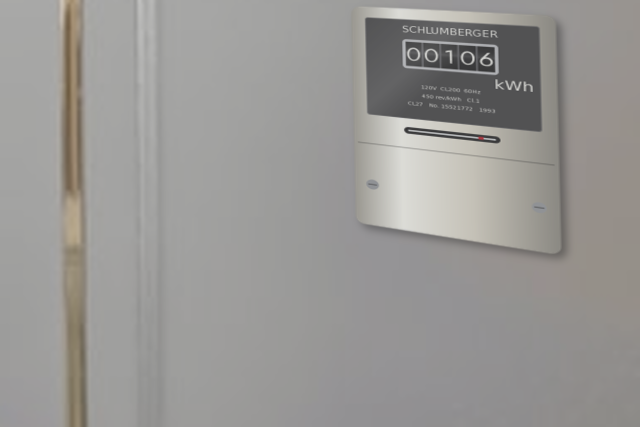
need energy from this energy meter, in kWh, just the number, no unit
106
